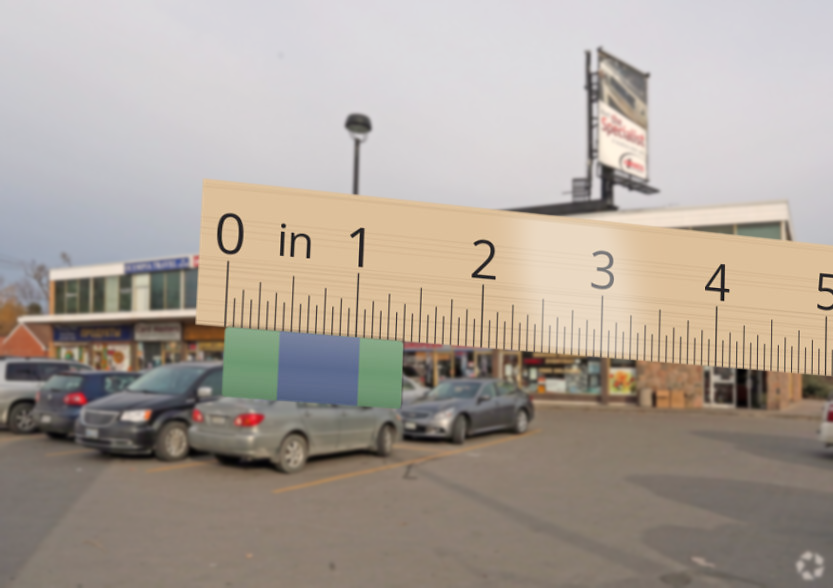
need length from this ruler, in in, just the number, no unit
1.375
